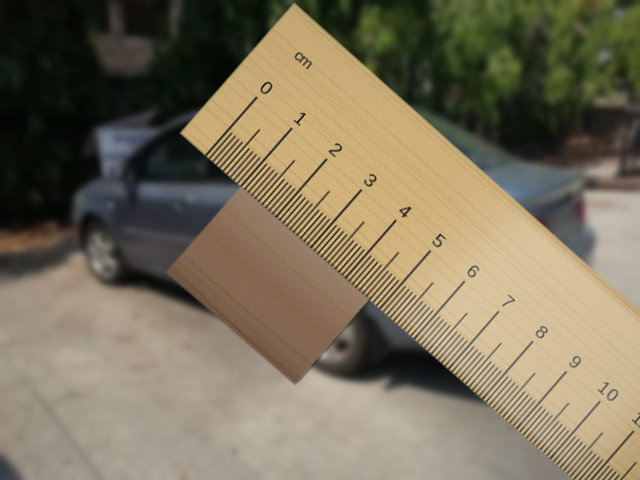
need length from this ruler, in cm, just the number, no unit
3.7
